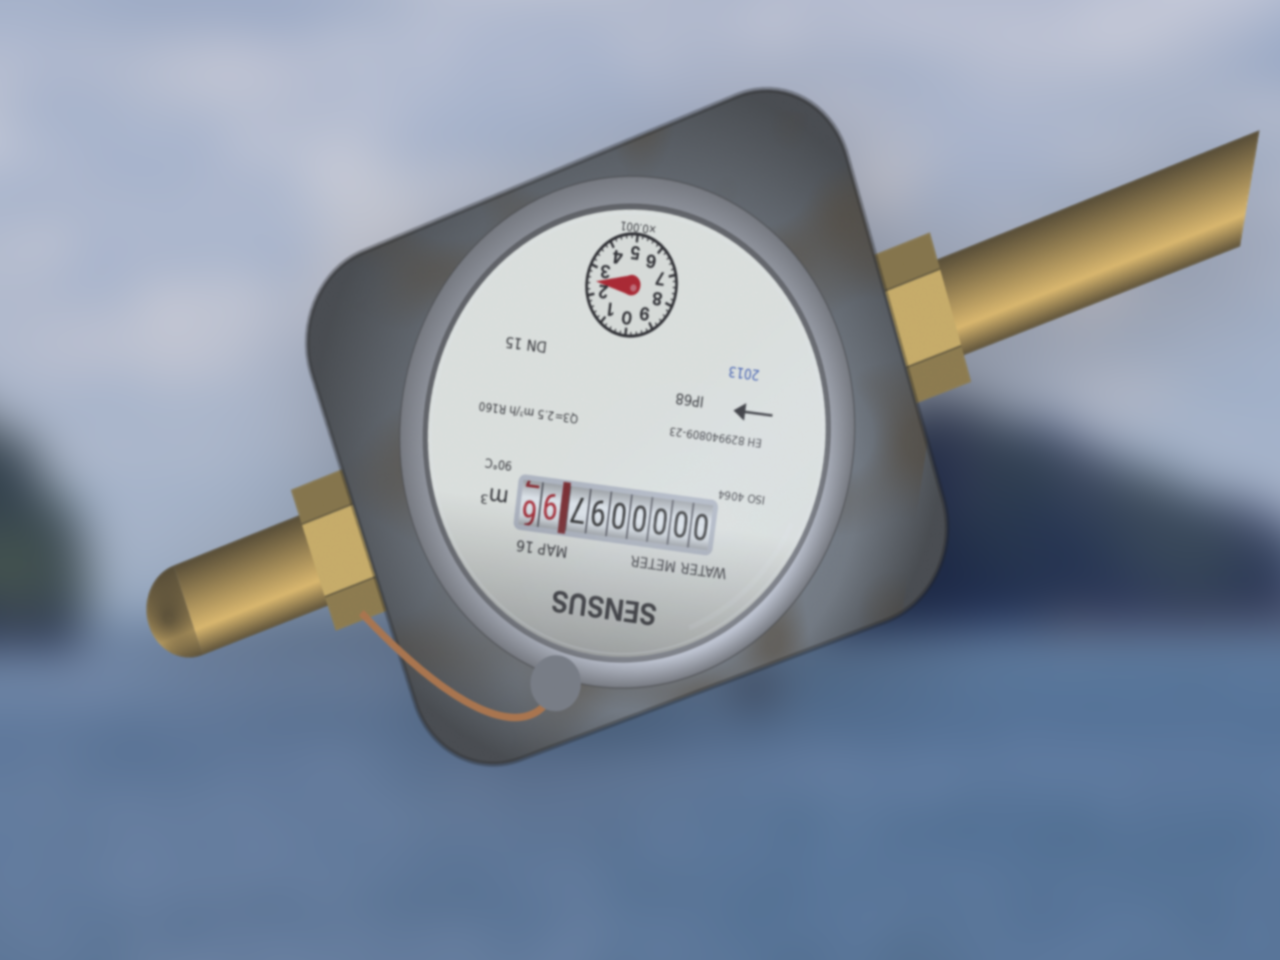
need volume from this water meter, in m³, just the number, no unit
97.962
